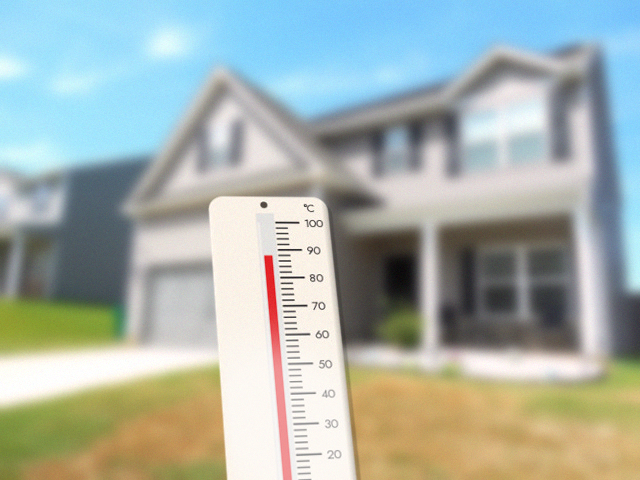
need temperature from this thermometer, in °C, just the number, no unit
88
